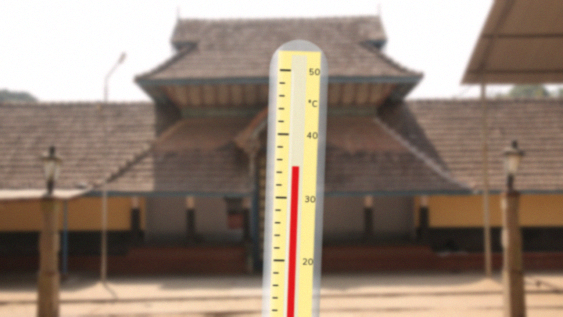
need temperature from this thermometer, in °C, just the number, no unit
35
